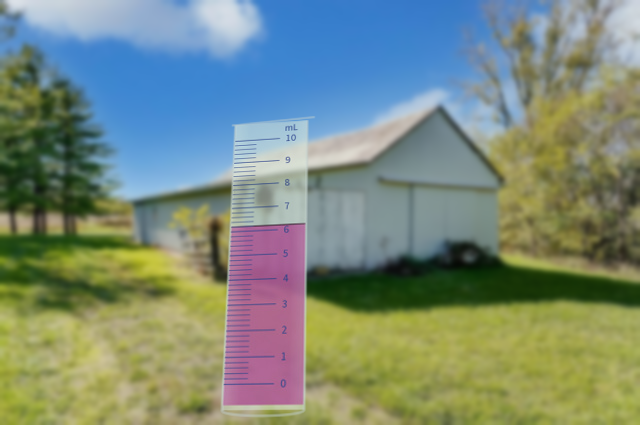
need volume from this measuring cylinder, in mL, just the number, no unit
6.2
